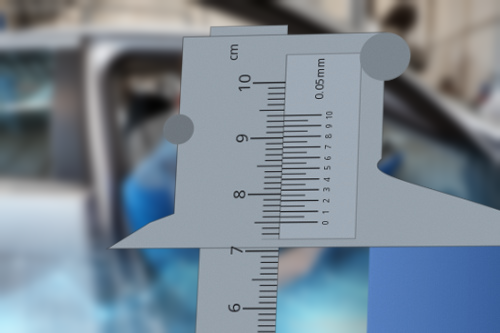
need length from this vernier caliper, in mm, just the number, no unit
75.0
